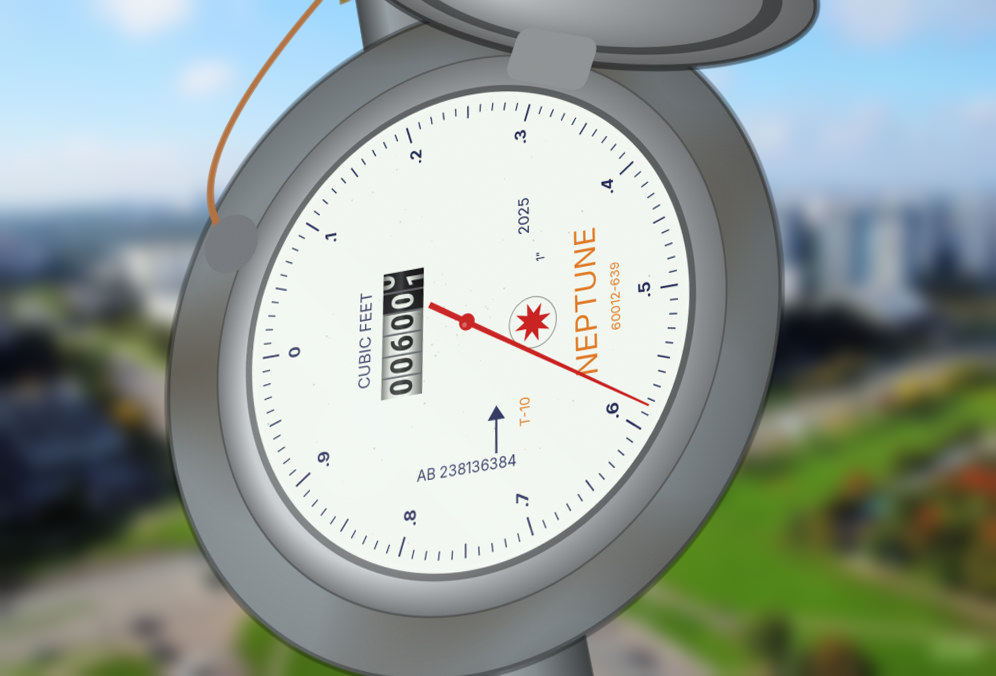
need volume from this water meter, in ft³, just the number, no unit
6000.58
